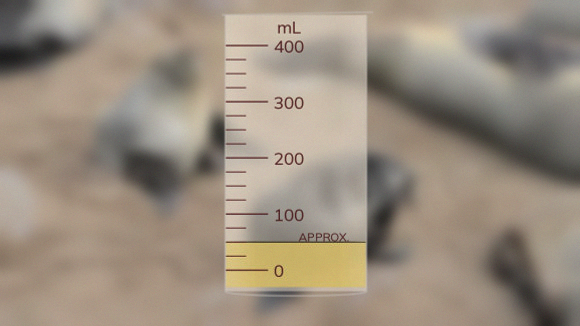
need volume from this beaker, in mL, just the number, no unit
50
